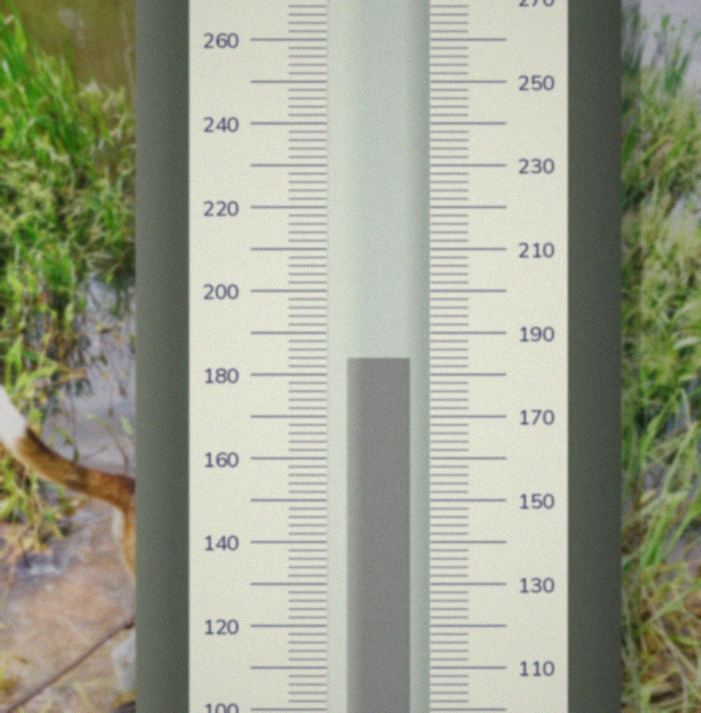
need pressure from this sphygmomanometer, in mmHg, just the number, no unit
184
